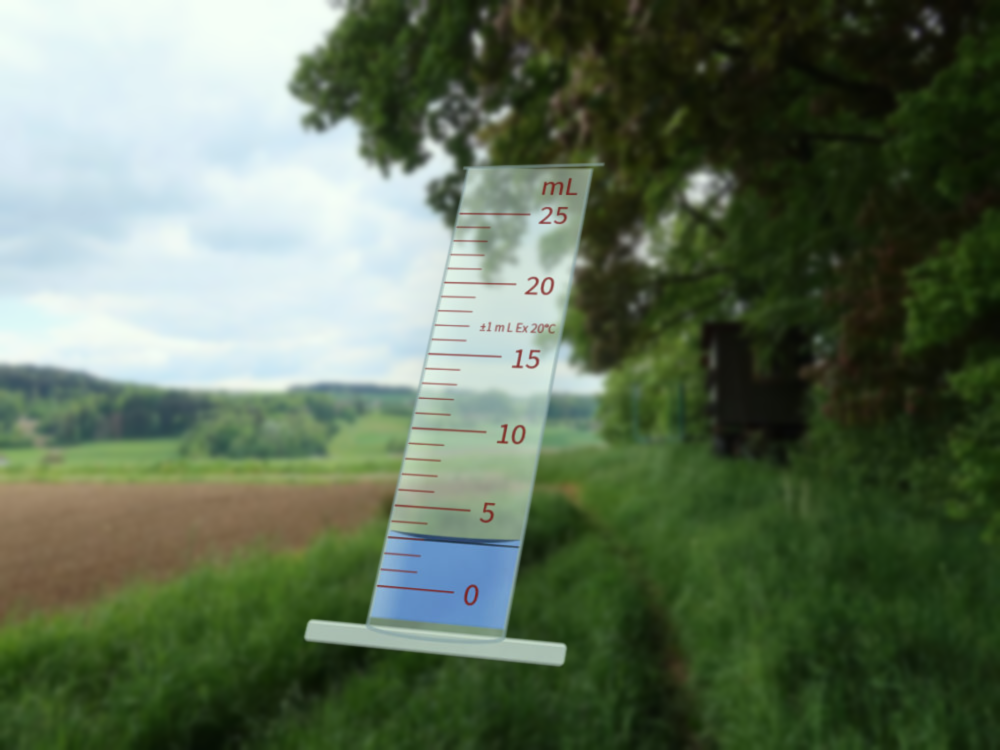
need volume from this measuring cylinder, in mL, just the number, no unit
3
